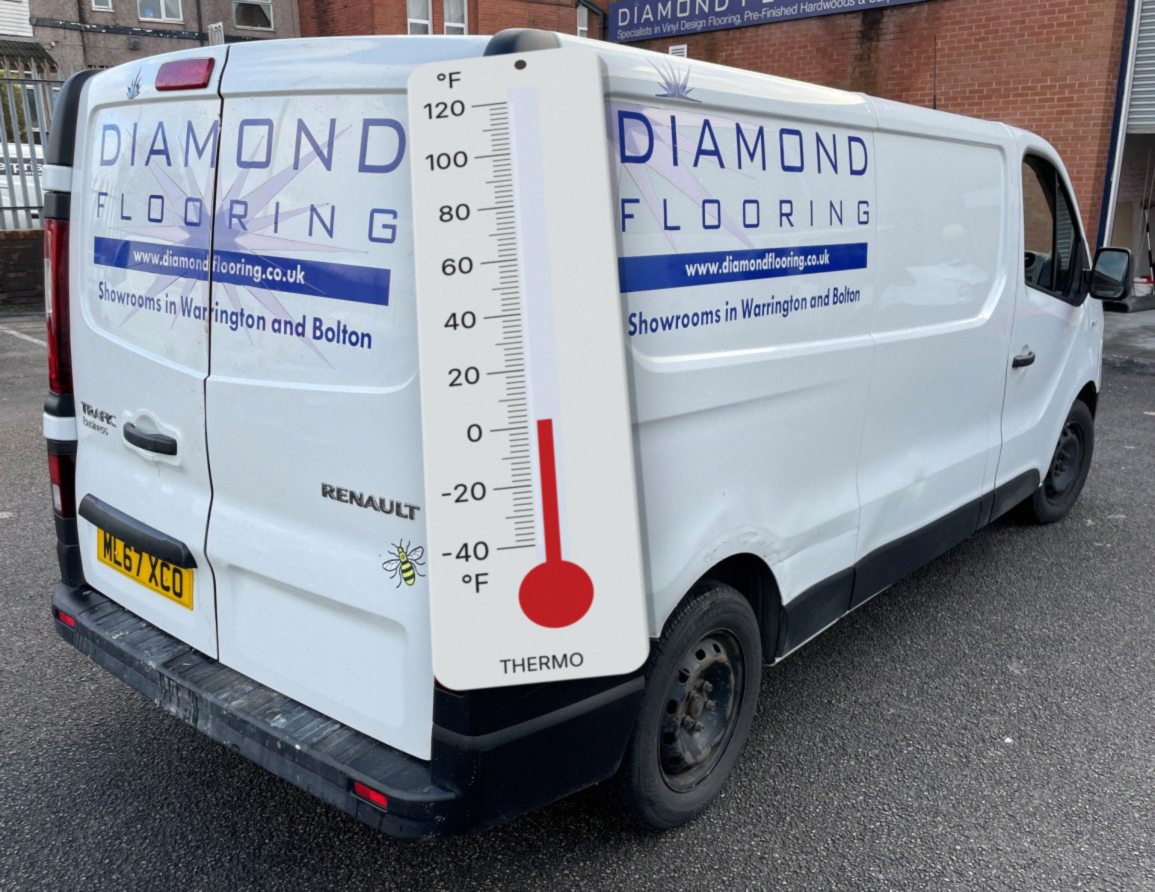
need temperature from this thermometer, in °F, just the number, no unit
2
